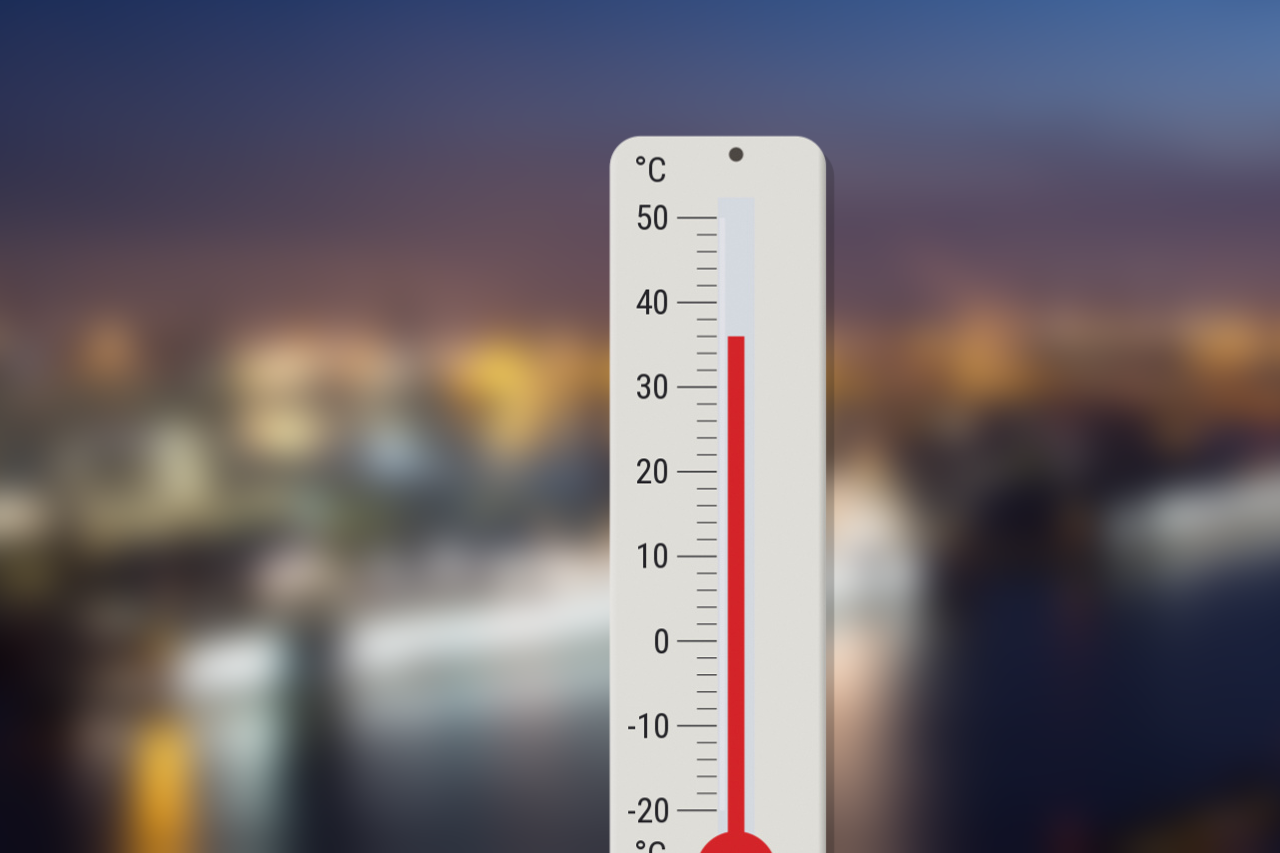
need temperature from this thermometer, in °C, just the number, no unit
36
